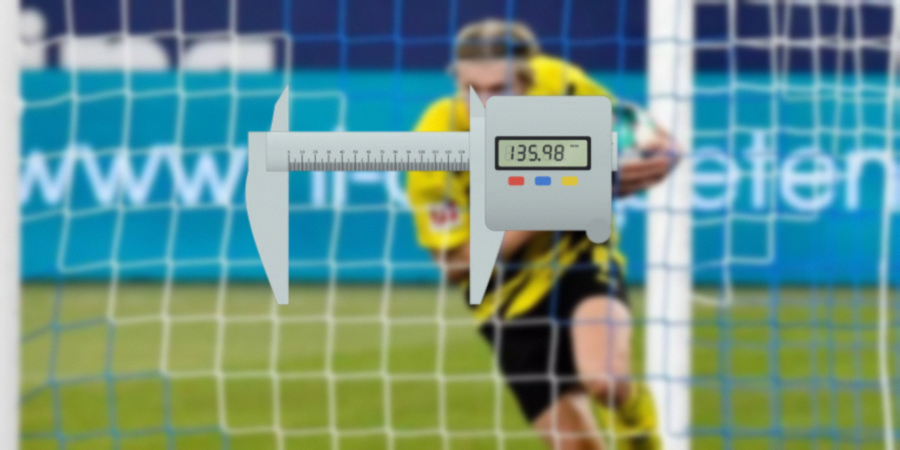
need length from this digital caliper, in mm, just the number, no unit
135.98
